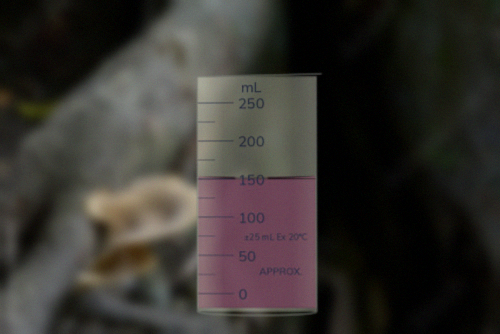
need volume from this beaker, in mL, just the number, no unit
150
